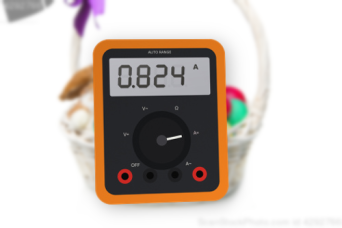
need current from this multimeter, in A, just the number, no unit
0.824
